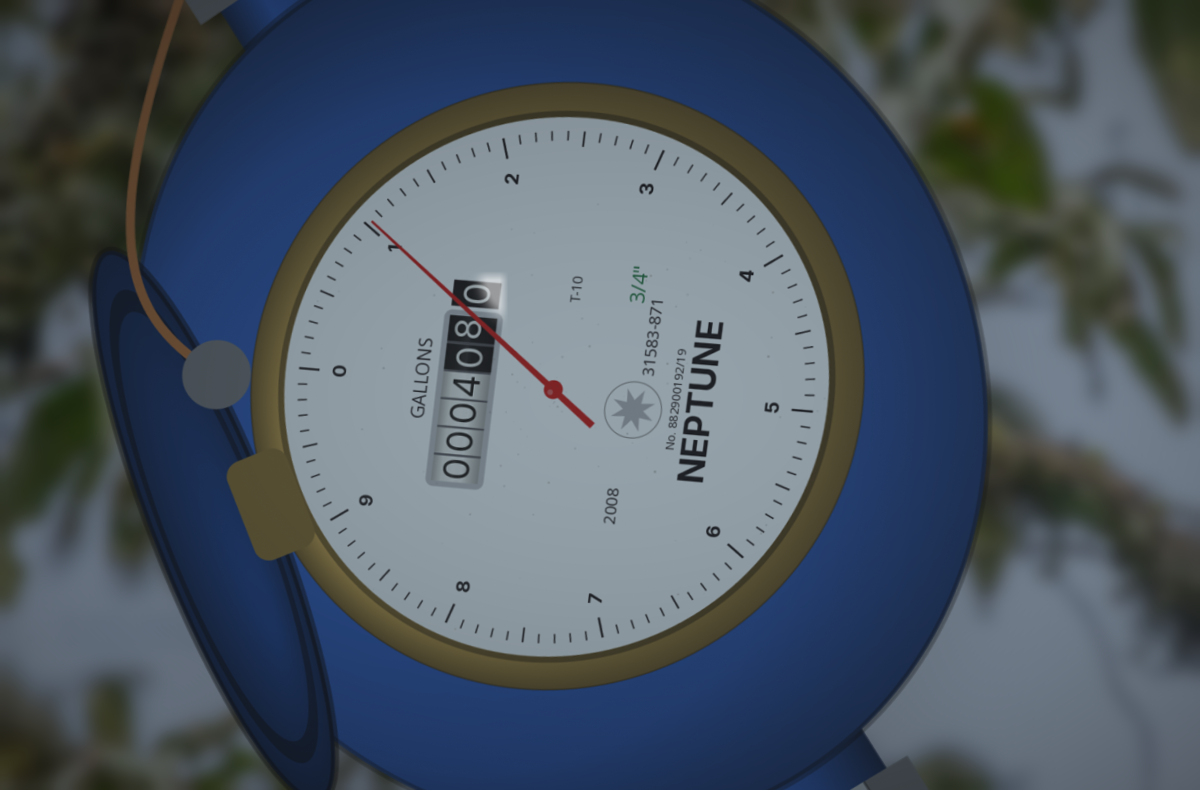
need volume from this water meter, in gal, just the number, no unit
4081.0
